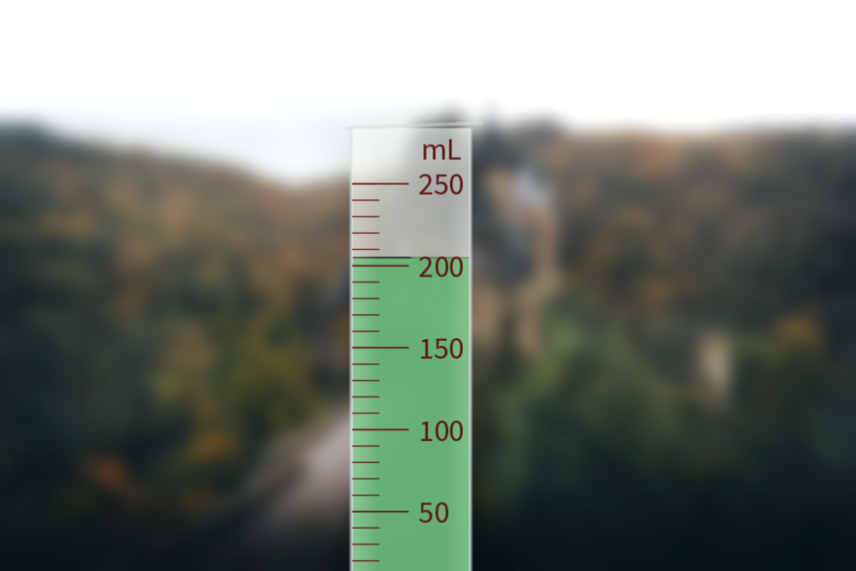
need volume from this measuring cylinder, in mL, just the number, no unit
205
